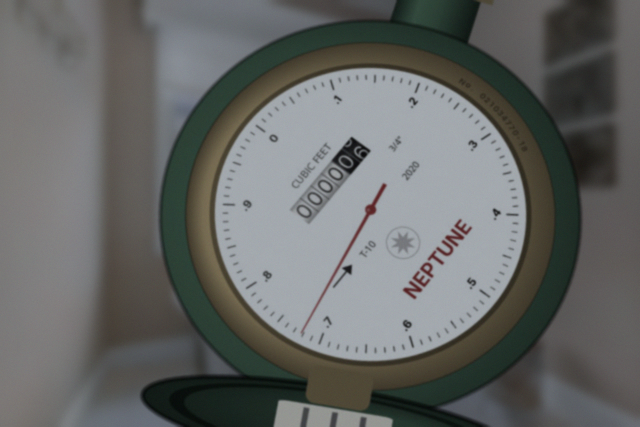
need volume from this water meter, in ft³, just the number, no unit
5.72
